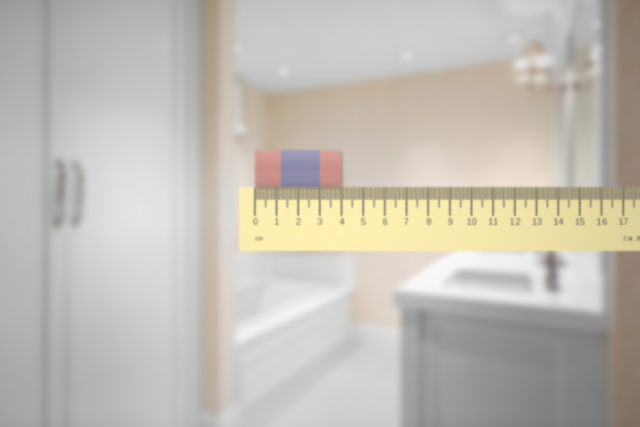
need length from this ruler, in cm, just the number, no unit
4
